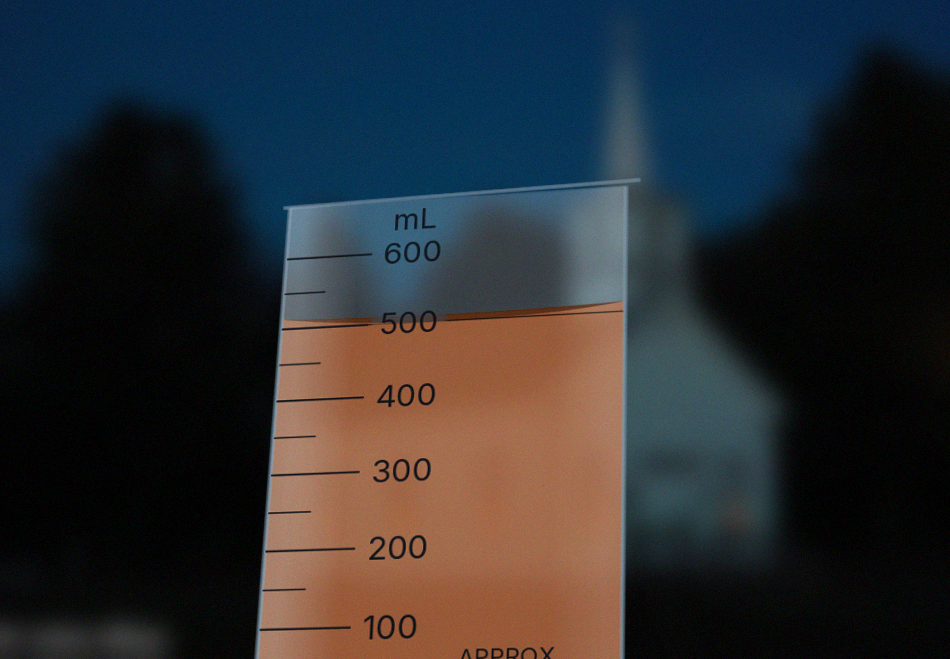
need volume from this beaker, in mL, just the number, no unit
500
